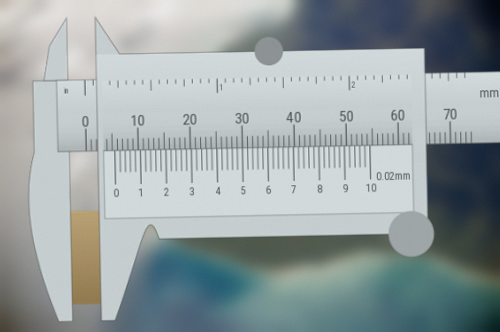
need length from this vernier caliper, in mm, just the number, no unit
5.5
